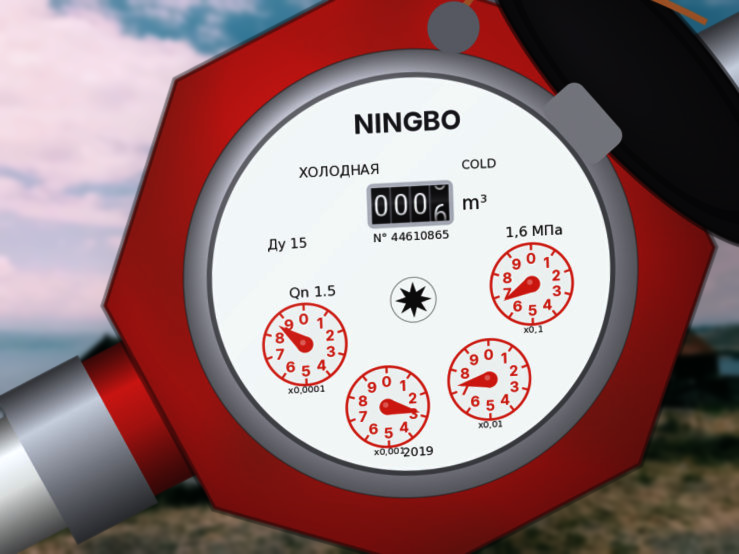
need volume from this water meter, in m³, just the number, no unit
5.6728
